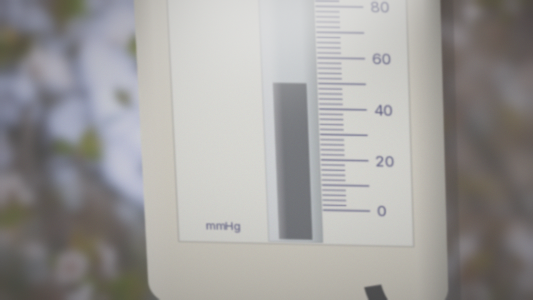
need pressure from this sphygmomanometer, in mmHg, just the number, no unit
50
